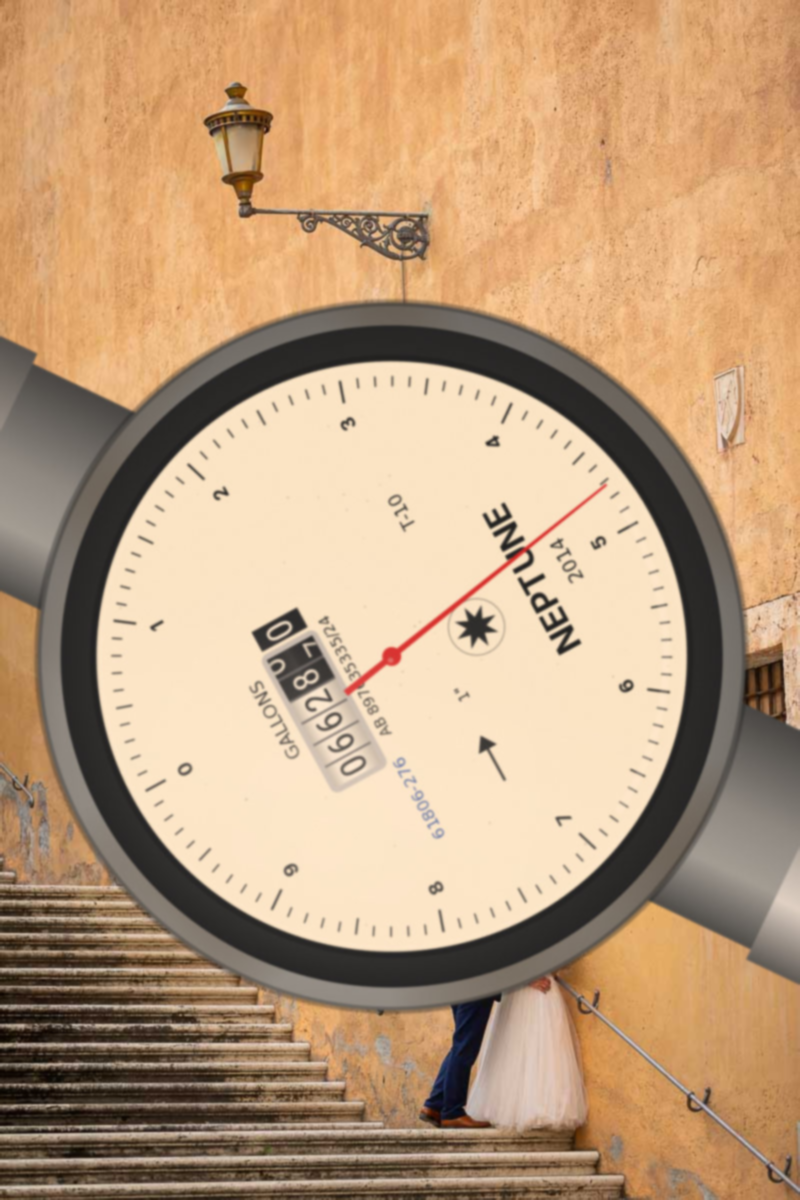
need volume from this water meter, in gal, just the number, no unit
662864.7
